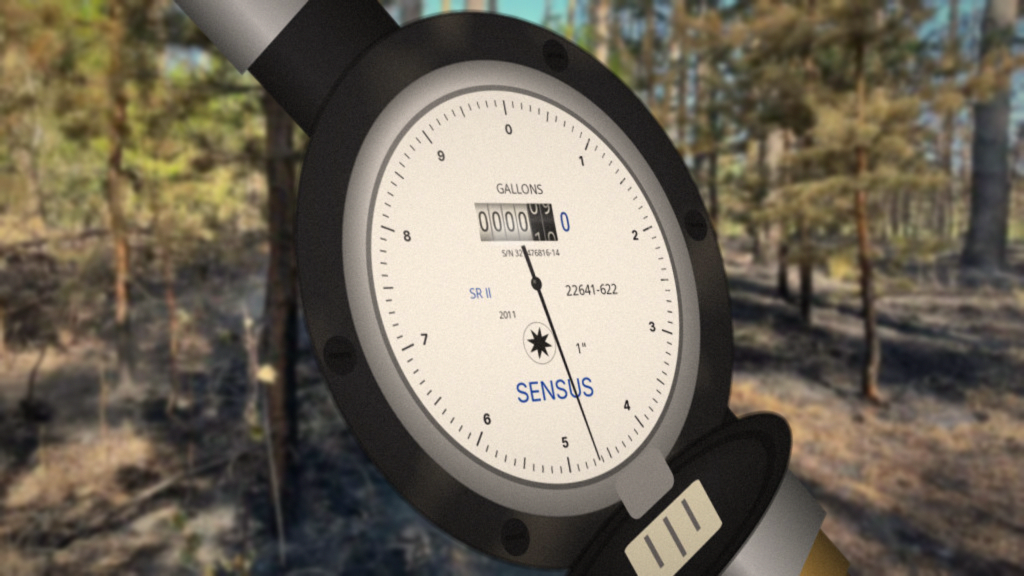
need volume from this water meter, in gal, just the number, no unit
94.6
